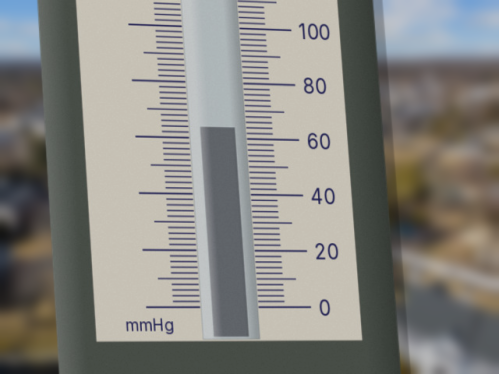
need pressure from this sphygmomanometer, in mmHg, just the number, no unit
64
